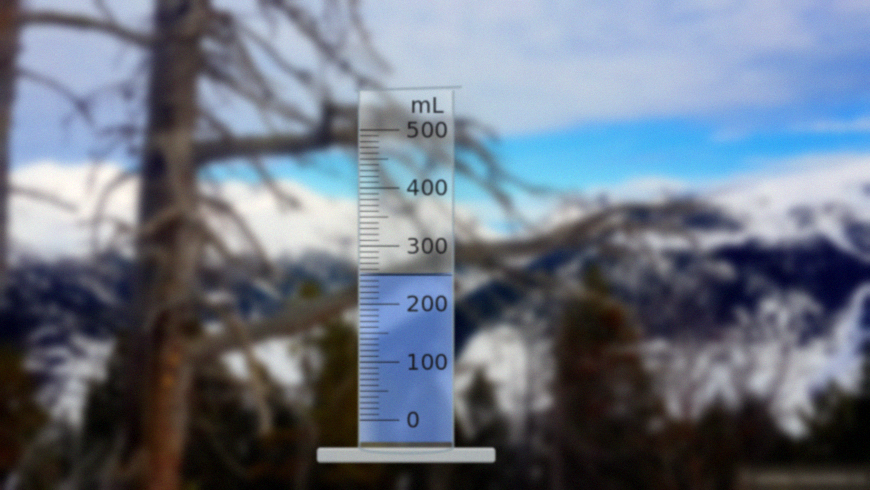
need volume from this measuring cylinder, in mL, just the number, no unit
250
